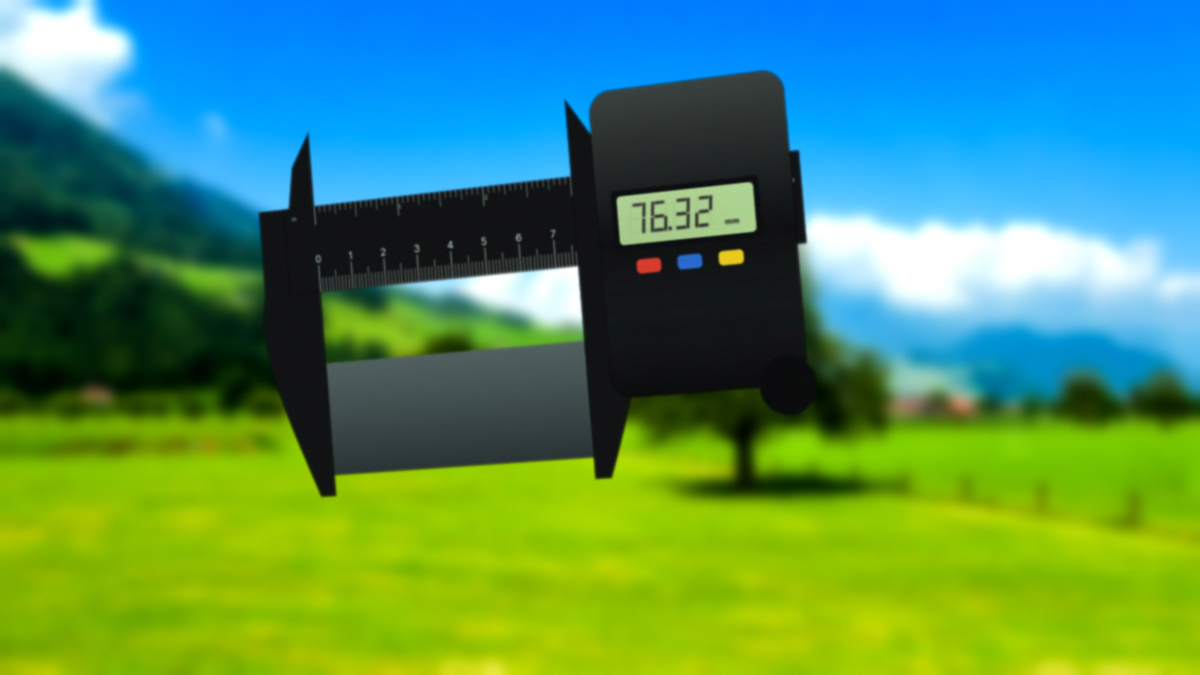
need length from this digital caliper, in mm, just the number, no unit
76.32
